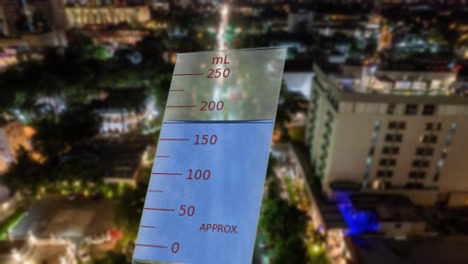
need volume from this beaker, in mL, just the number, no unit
175
